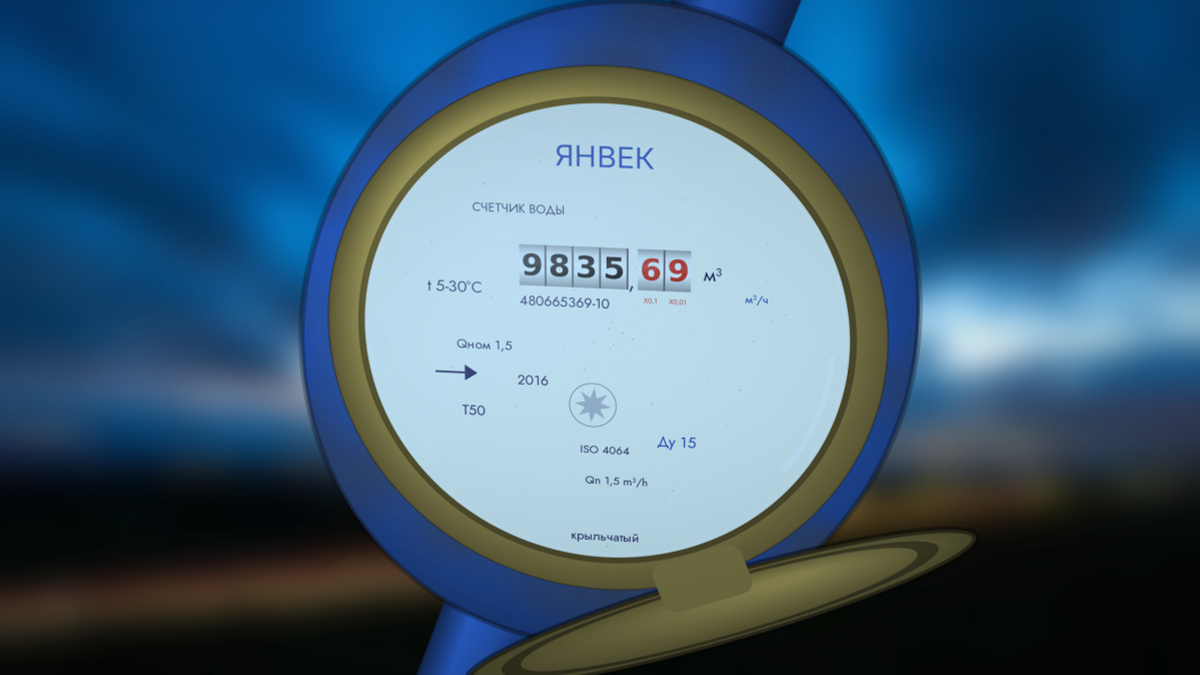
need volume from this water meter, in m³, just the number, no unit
9835.69
